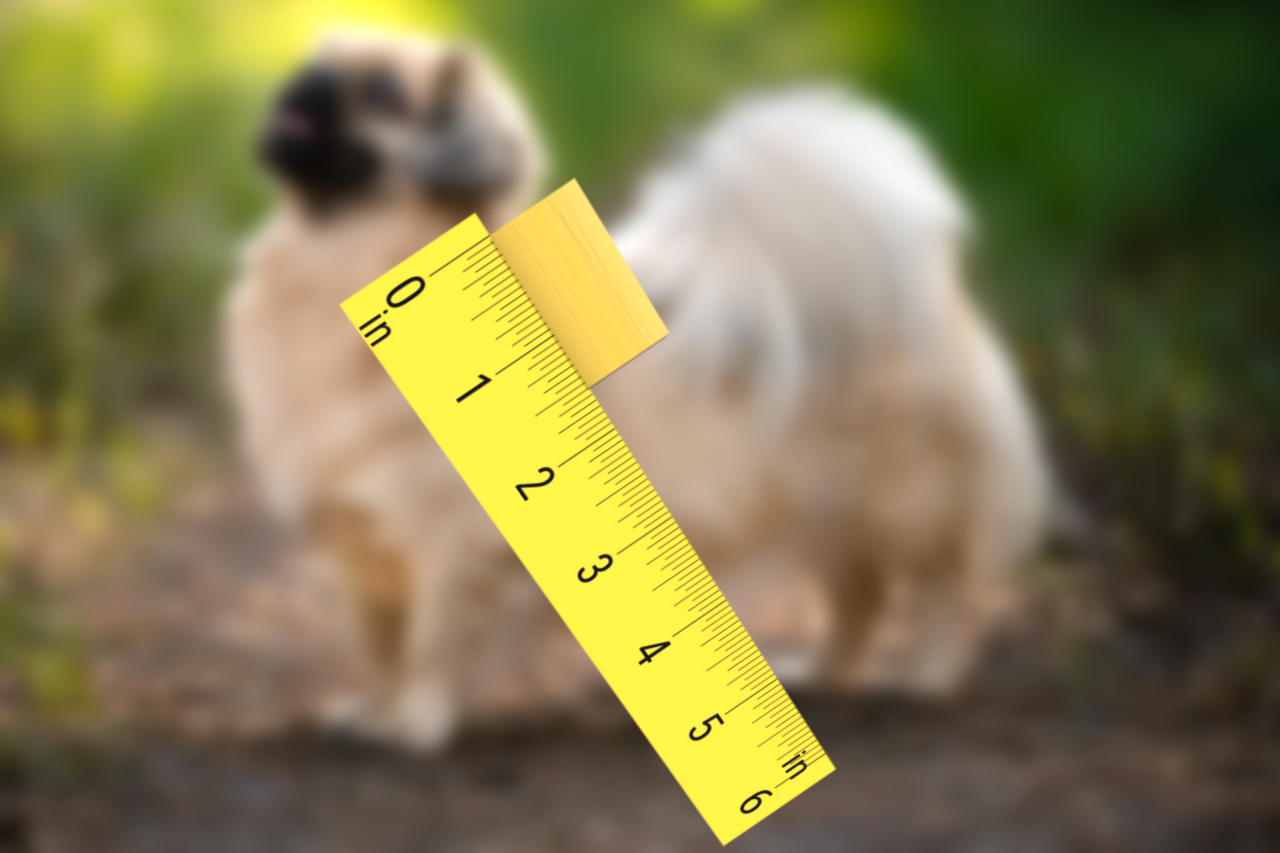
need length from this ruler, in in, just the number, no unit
1.5625
